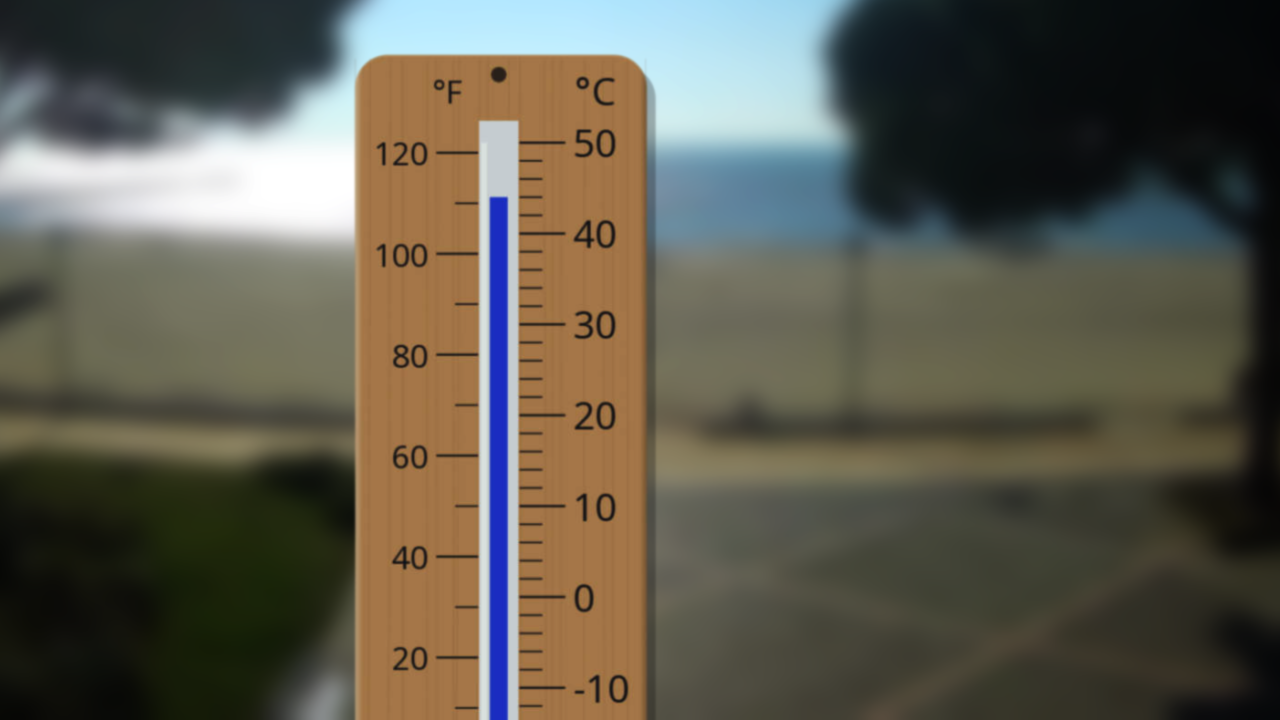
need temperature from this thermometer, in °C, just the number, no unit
44
